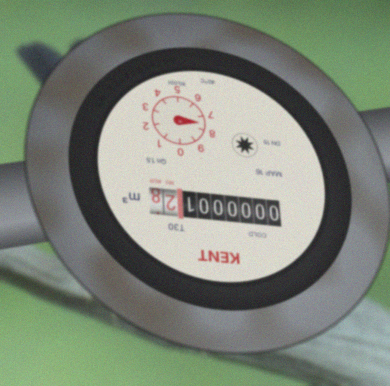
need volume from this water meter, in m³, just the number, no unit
1.277
